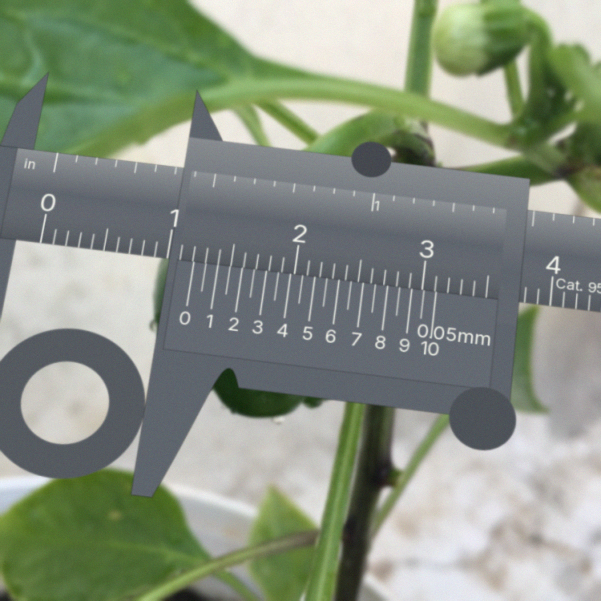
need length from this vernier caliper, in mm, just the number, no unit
12.1
